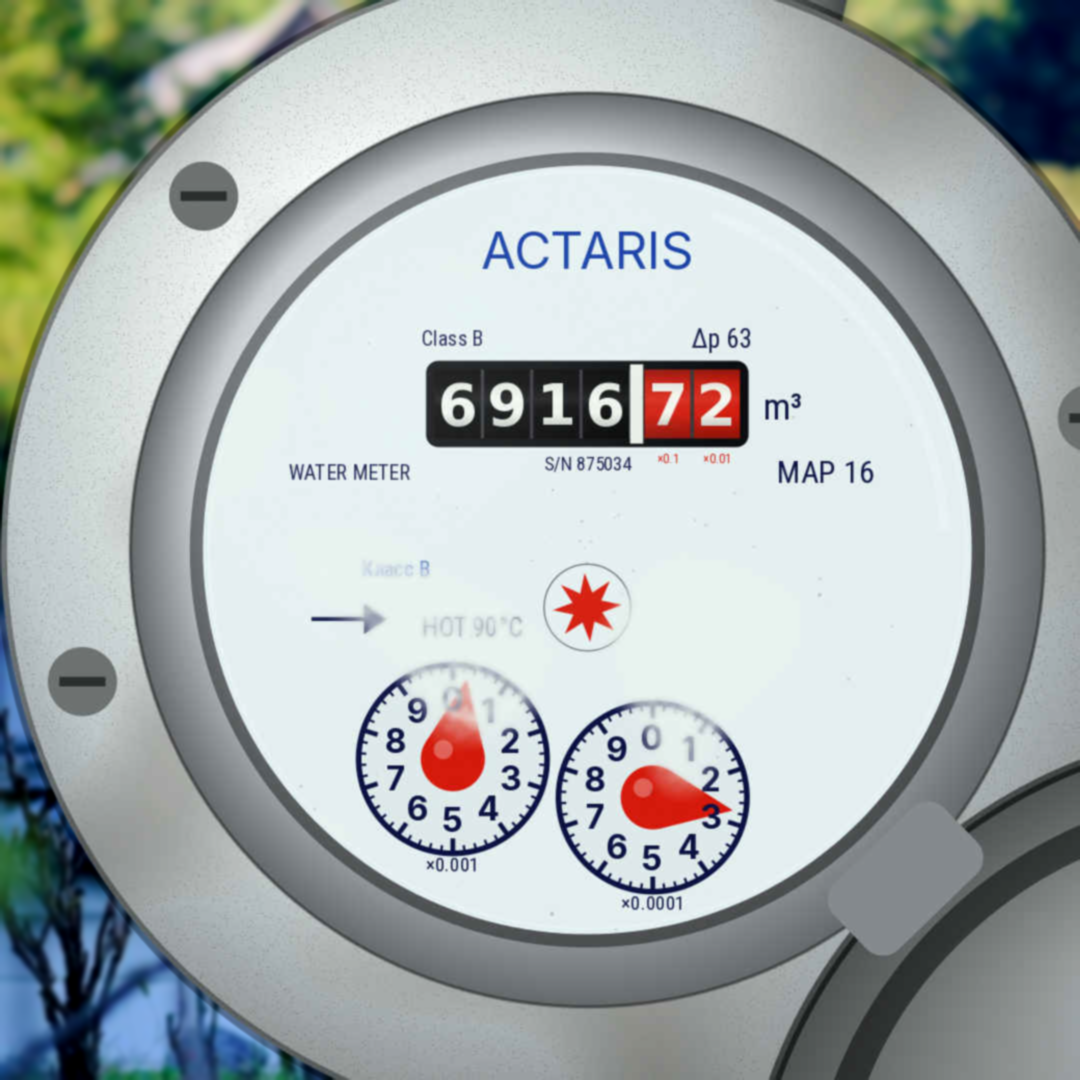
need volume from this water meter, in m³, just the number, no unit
6916.7202
